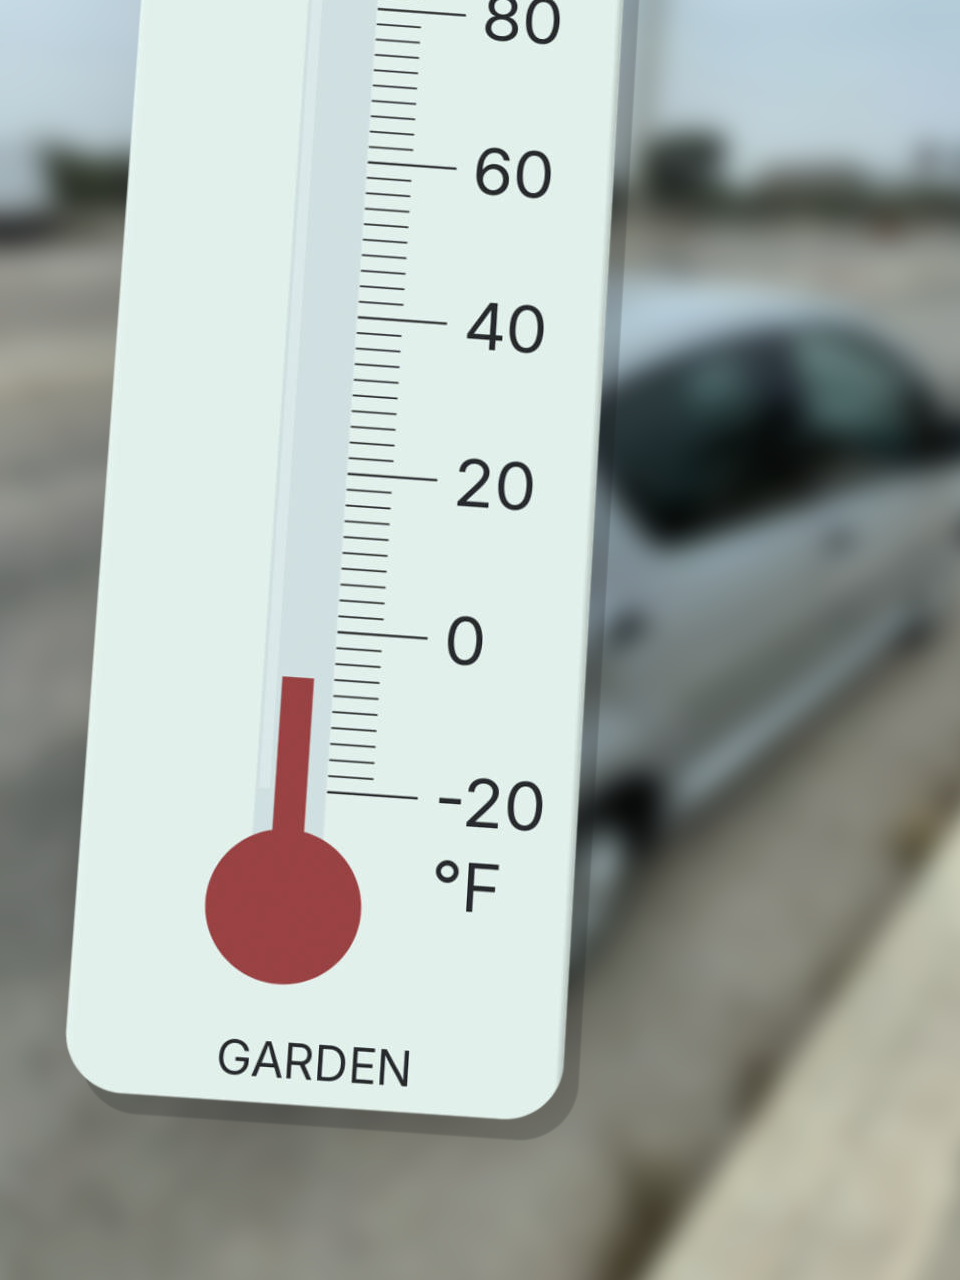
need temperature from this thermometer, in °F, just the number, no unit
-6
